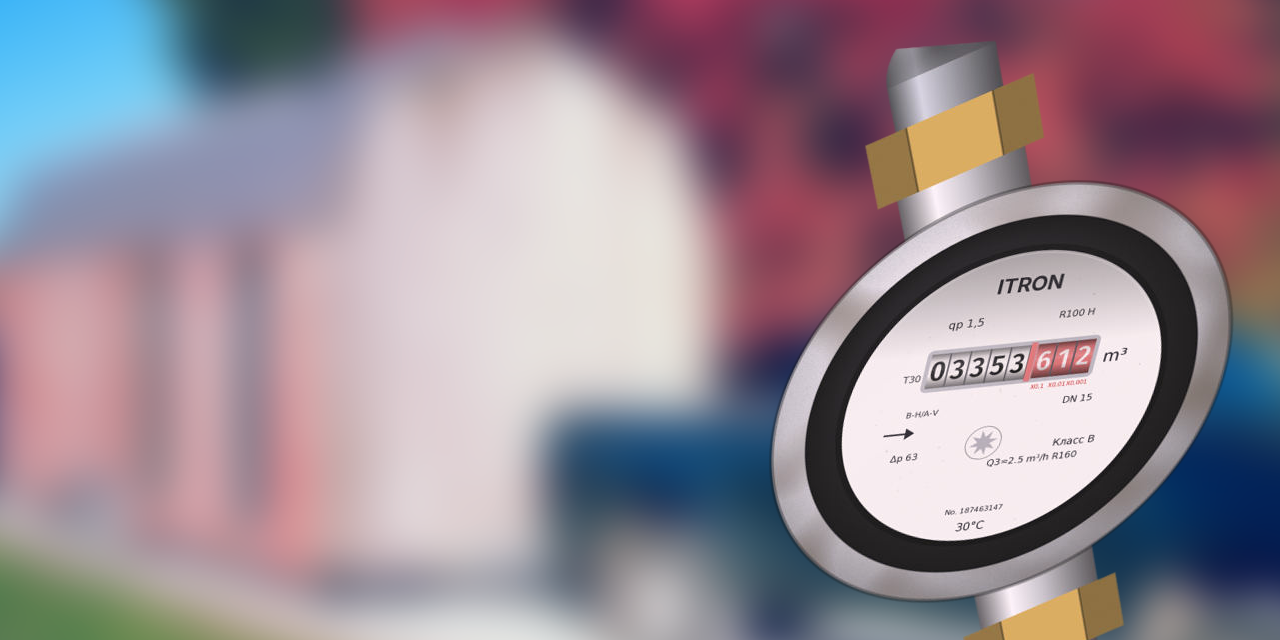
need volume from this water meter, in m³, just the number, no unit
3353.612
